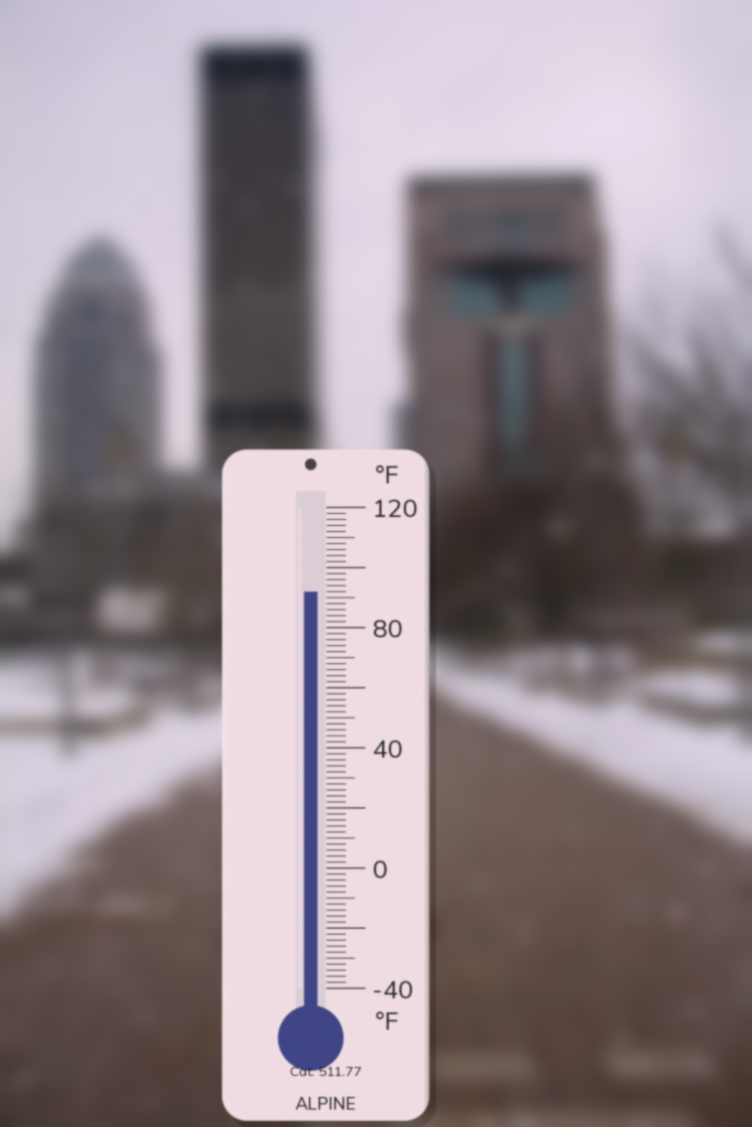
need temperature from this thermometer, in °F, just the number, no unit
92
